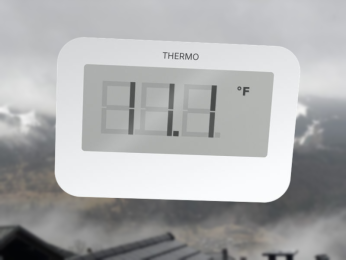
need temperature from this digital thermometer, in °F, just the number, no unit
11.1
